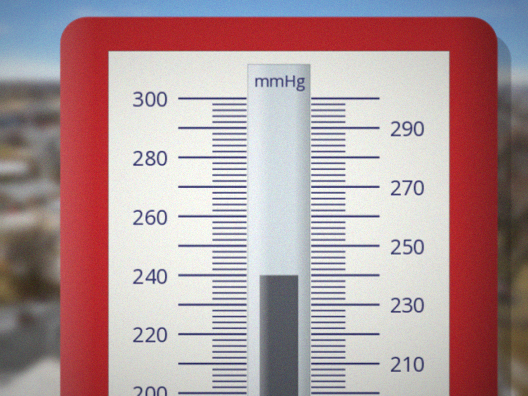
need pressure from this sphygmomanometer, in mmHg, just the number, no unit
240
